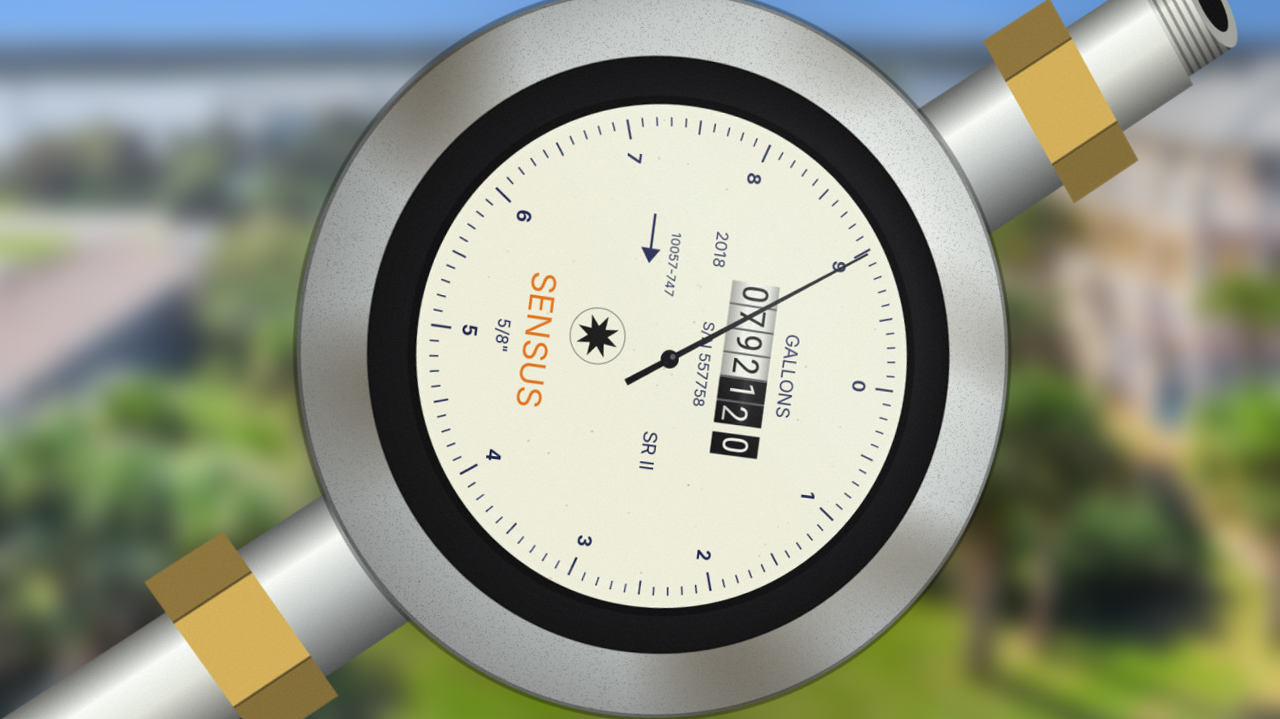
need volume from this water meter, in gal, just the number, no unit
792119.0
